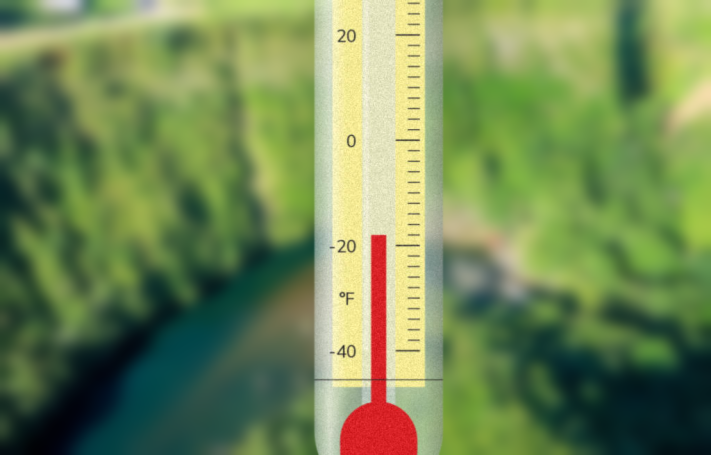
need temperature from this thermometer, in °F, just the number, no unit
-18
